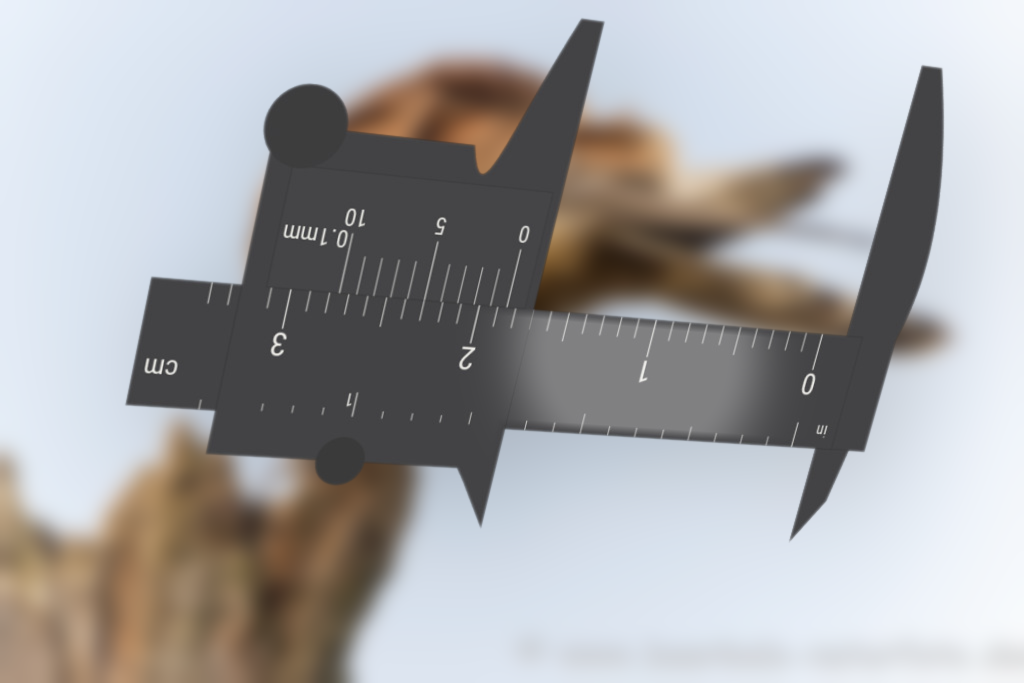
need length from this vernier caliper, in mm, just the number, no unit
18.5
